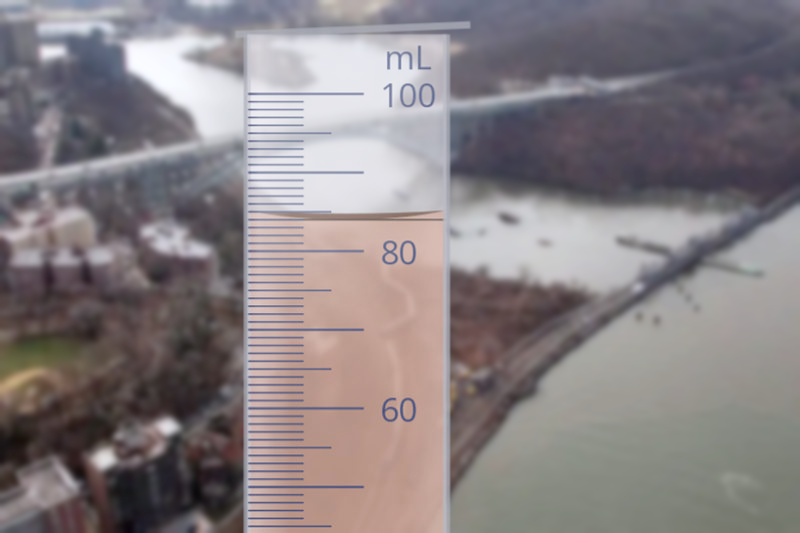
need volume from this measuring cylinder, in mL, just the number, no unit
84
